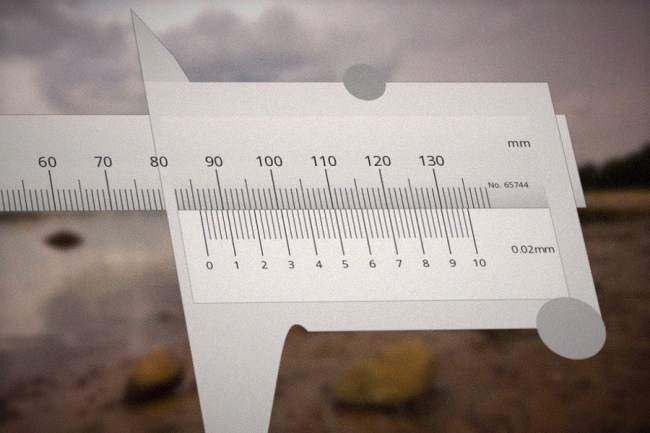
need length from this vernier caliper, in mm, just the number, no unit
85.8
